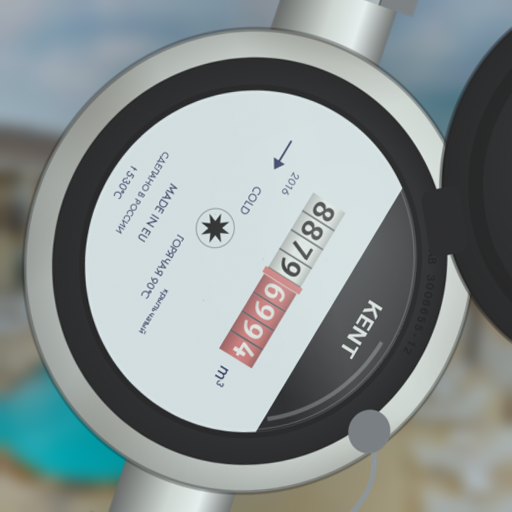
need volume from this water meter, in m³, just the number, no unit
8879.6994
